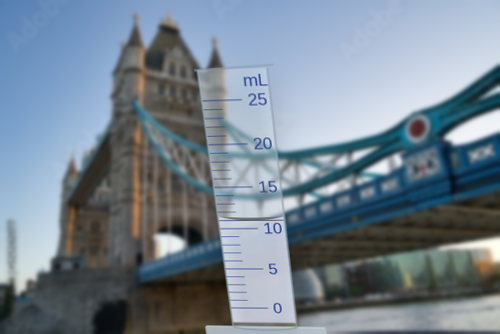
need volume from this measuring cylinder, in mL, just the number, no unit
11
